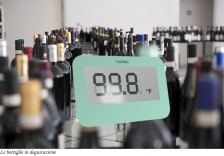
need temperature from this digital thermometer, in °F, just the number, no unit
99.8
